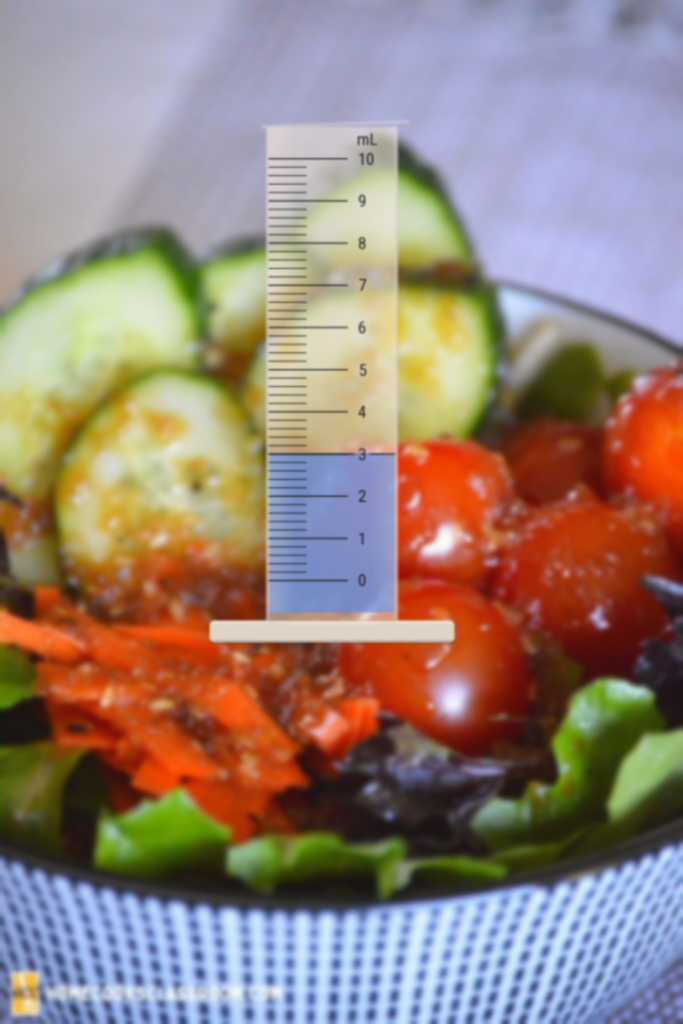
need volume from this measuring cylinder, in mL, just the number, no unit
3
